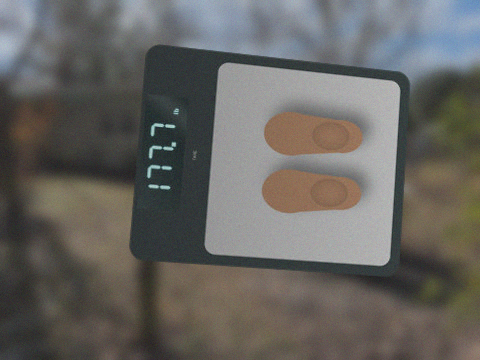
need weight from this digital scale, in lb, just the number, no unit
177.7
